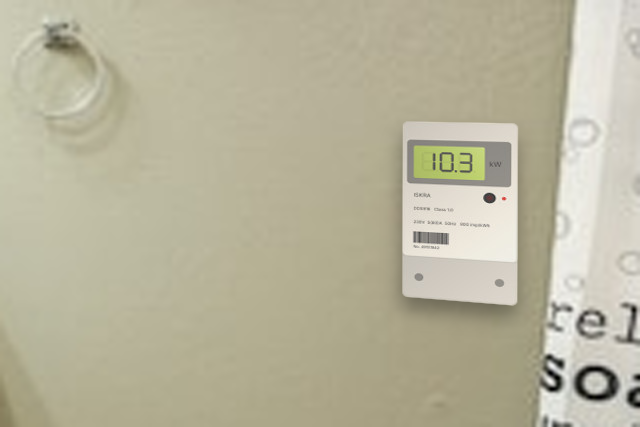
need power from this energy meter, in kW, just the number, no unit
10.3
